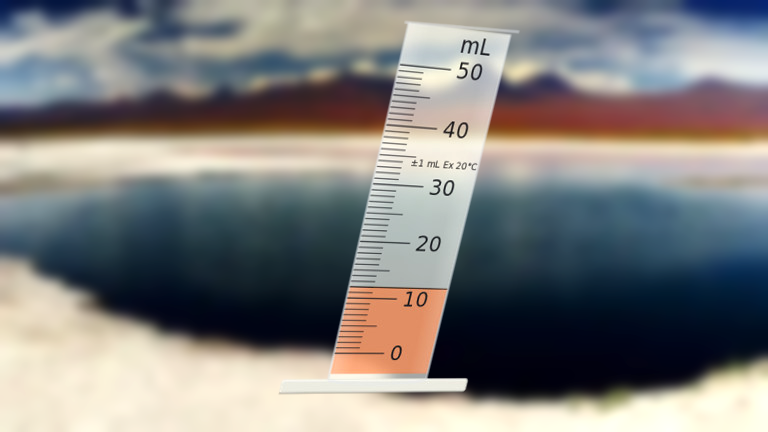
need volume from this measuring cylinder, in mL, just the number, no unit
12
